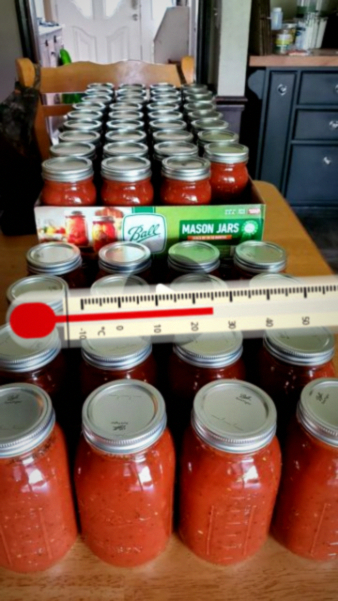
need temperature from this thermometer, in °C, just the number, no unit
25
